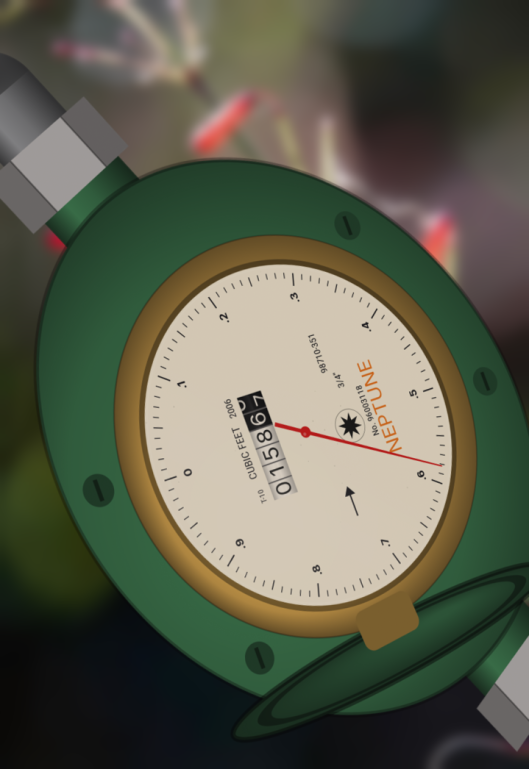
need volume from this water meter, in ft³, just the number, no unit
15866.58
